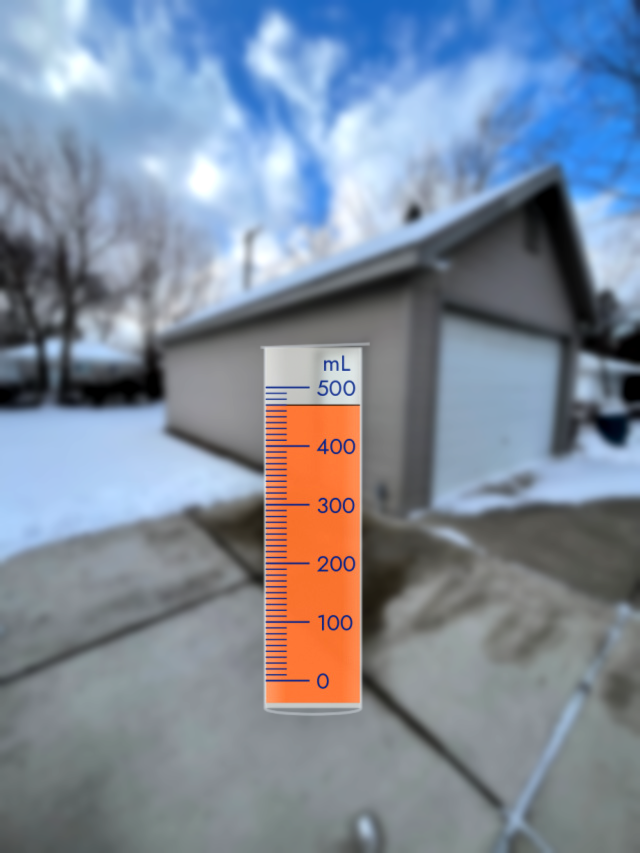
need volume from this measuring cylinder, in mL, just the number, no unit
470
